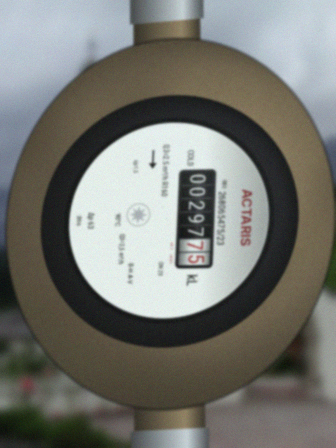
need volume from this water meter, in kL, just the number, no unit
297.75
